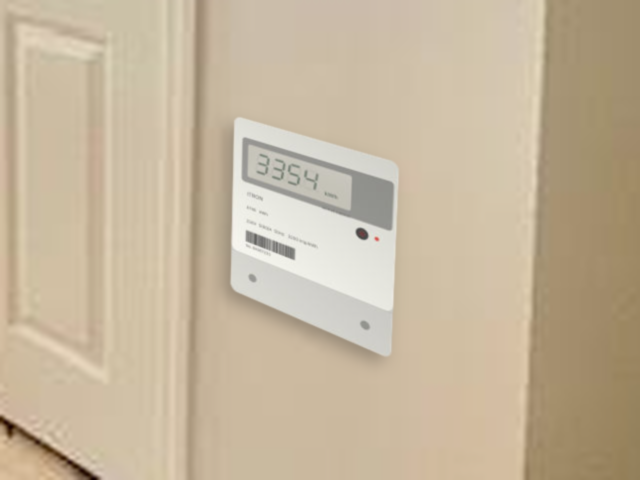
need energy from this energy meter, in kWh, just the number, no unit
3354
